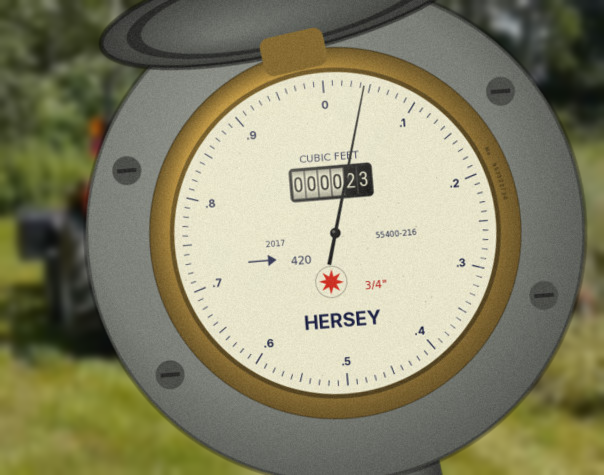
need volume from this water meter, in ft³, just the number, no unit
23.04
